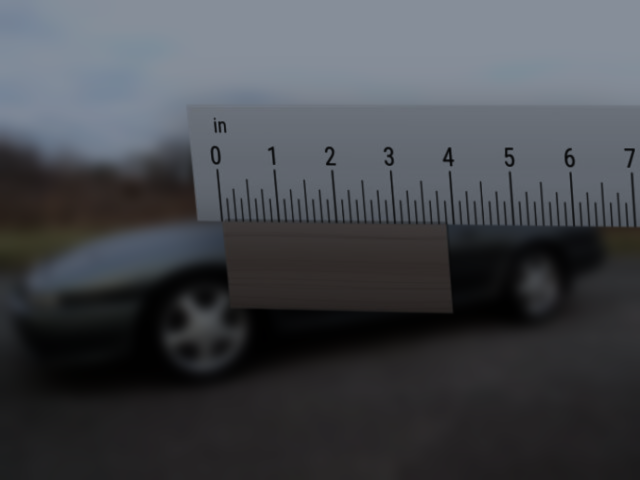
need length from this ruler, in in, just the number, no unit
3.875
